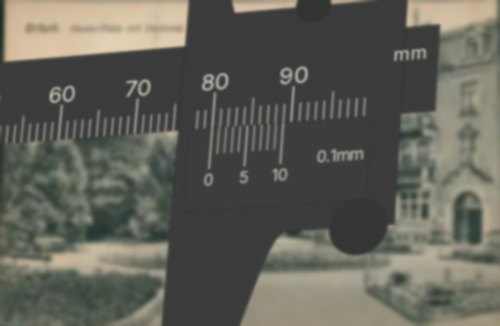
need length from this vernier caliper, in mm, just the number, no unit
80.0
